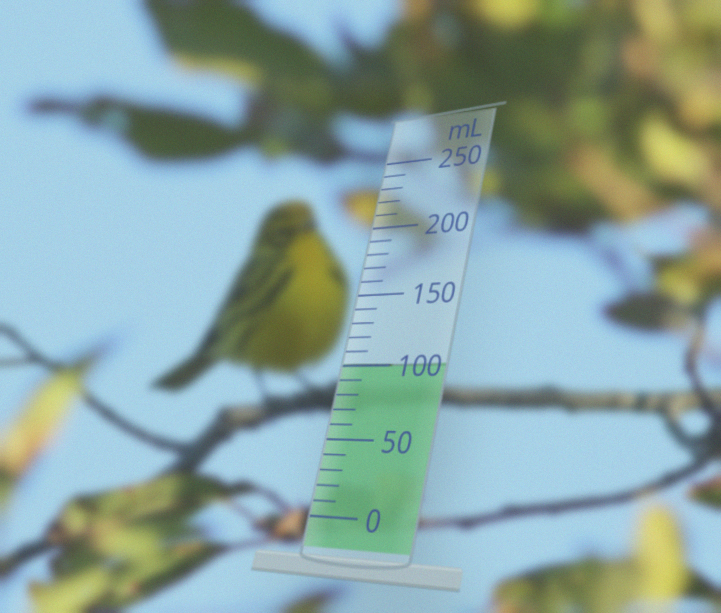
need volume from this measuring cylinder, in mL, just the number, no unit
100
